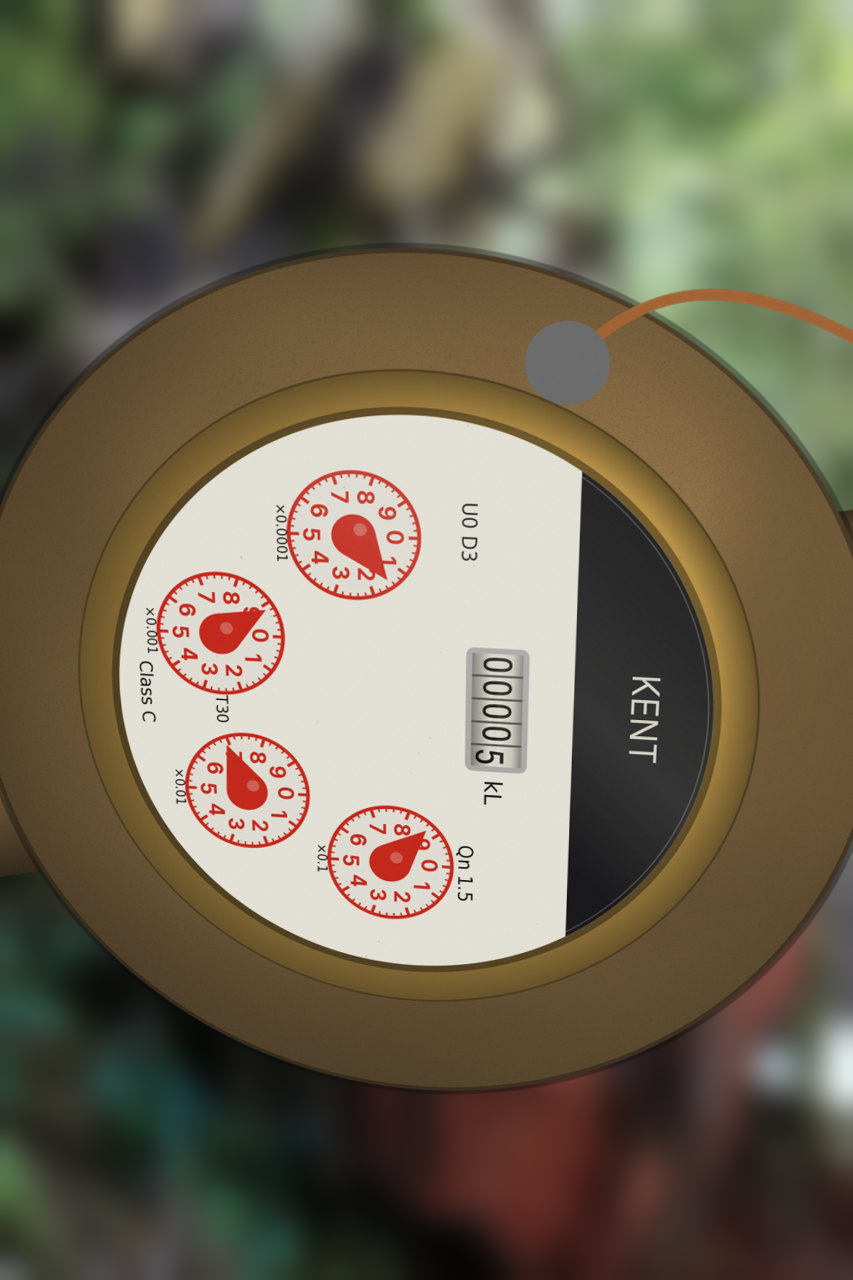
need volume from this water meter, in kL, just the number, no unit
4.8691
